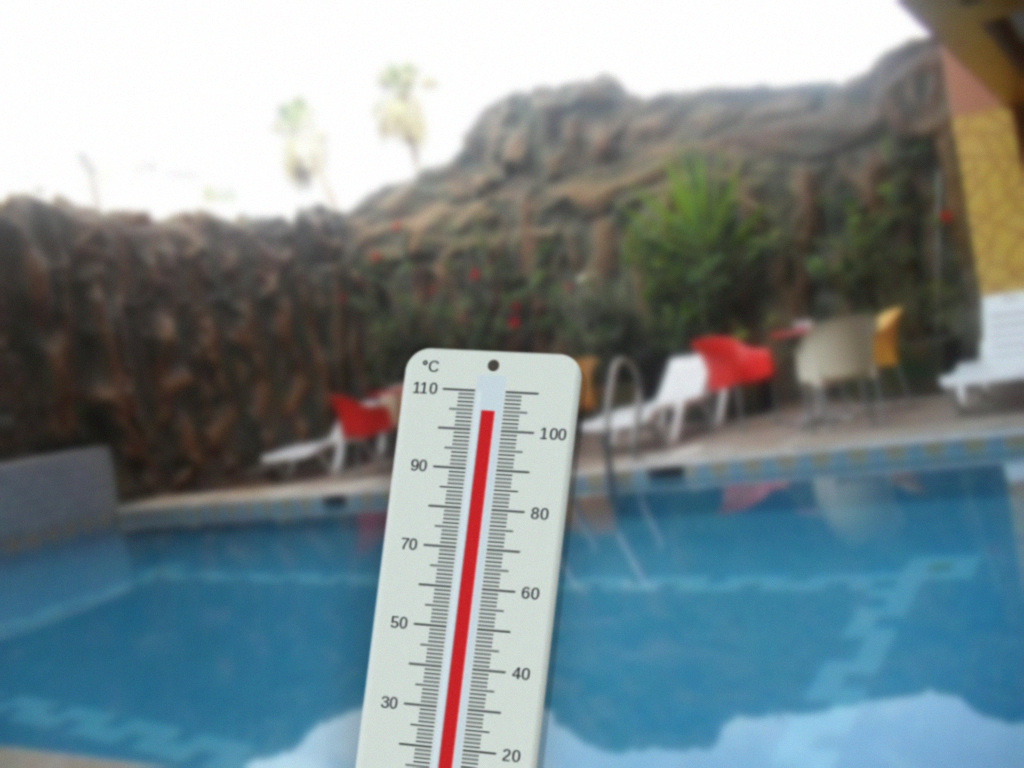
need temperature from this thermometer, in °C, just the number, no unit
105
